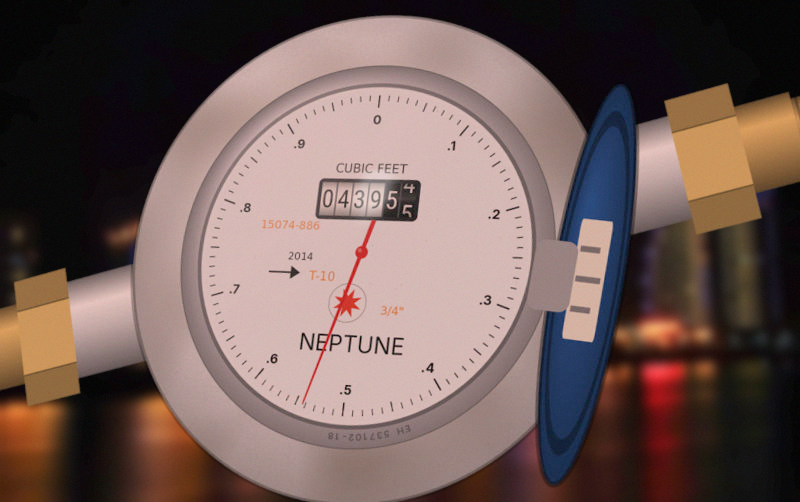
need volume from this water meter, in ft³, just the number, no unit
43954.54
